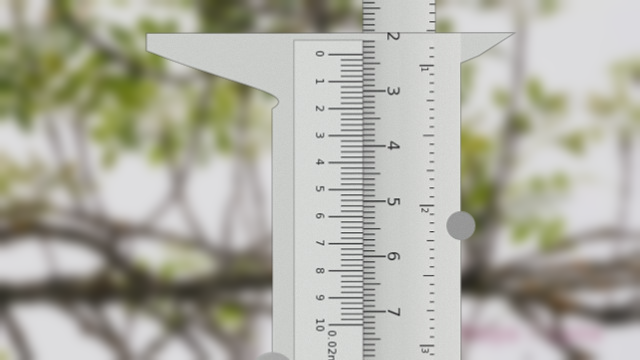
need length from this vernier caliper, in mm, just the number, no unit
23.4
